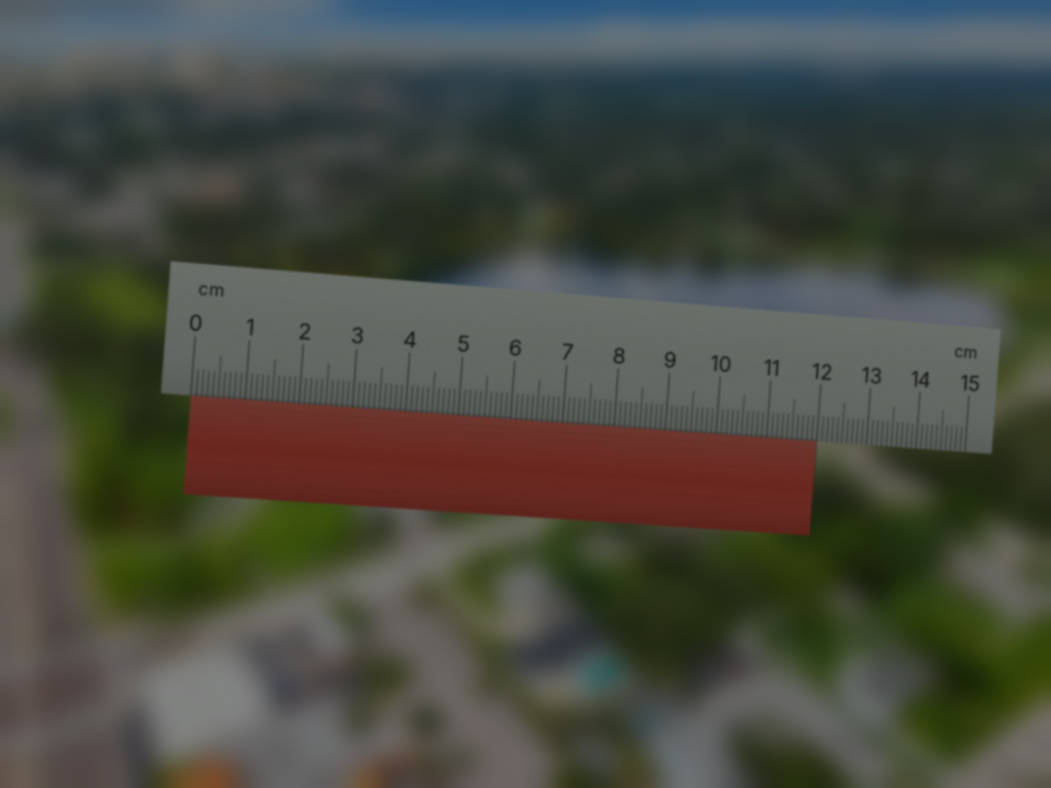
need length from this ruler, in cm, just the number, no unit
12
